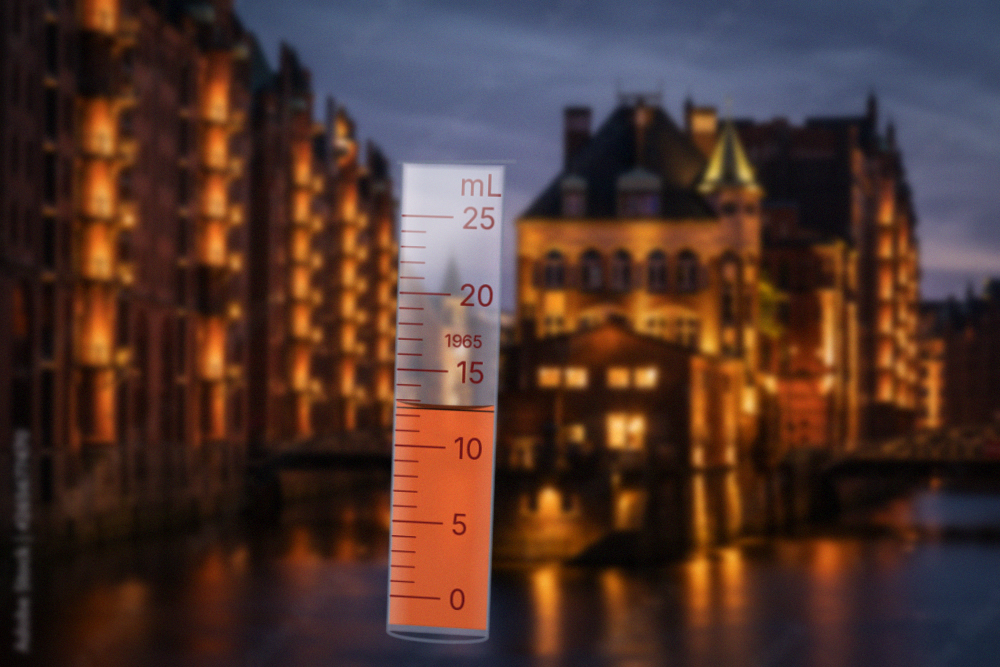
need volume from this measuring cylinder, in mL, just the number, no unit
12.5
